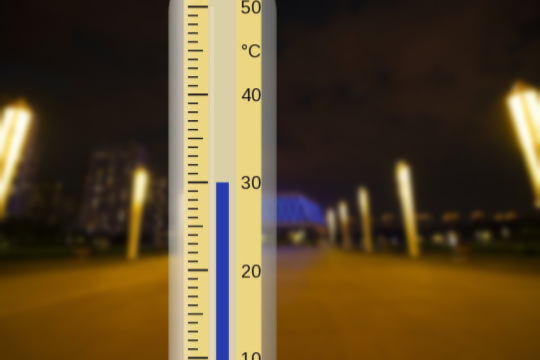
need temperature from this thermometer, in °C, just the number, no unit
30
